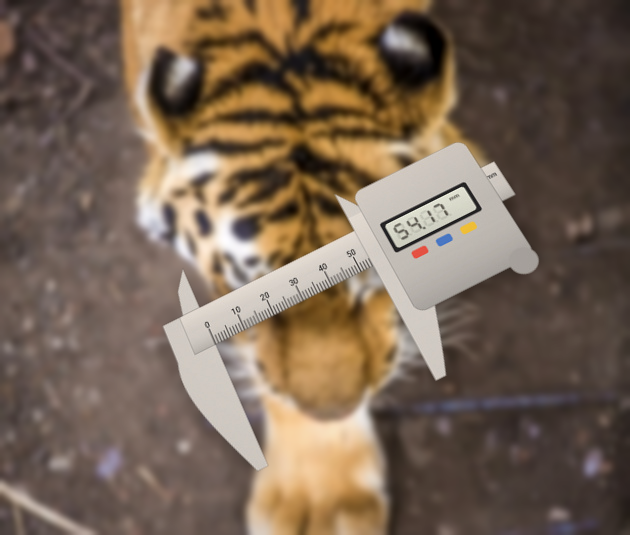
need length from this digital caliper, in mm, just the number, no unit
54.17
